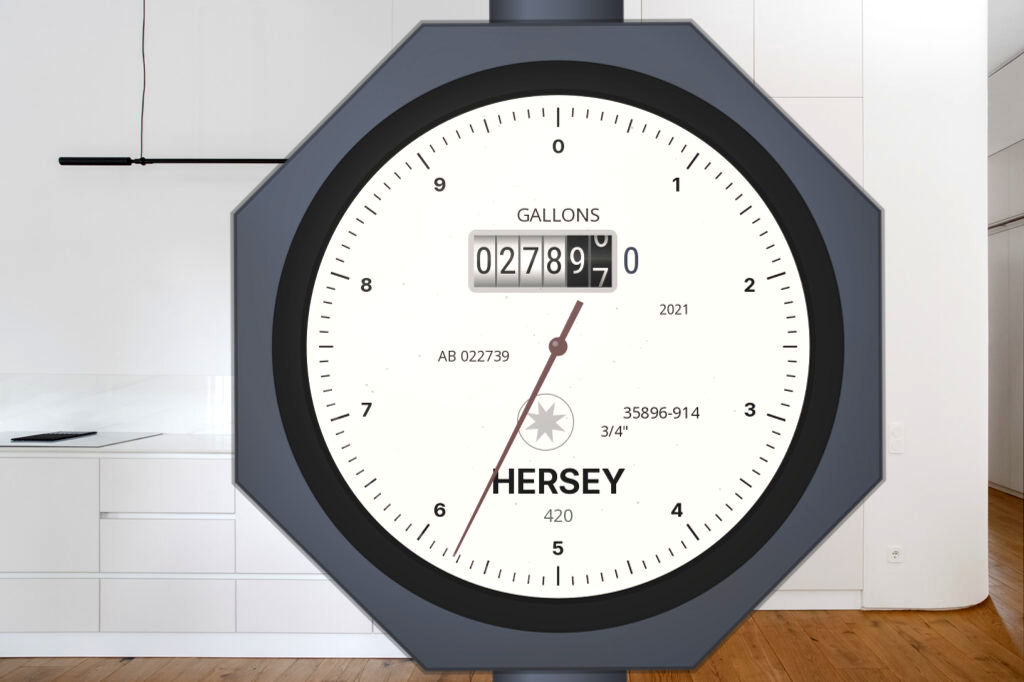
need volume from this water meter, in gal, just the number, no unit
278965.7
